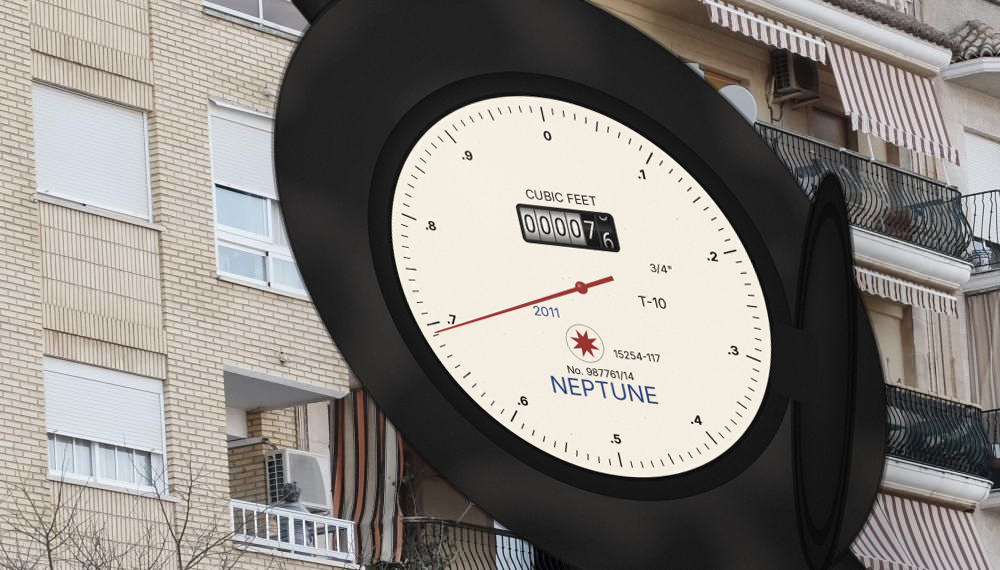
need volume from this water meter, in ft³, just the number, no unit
75.69
